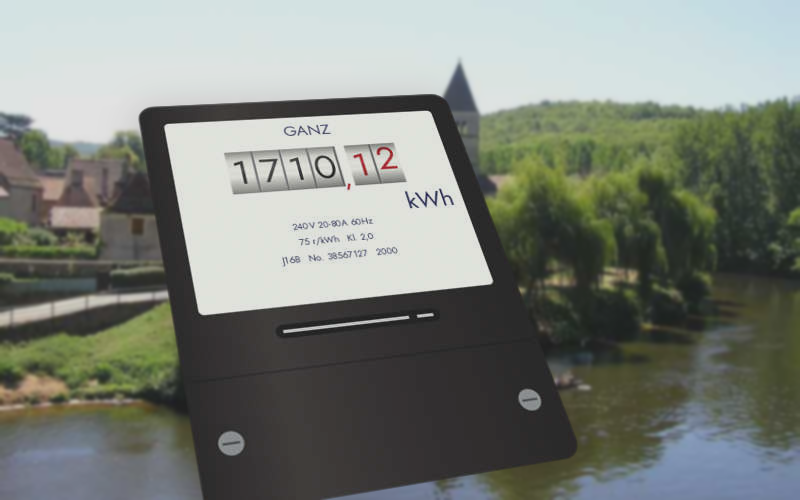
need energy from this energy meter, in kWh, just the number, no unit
1710.12
